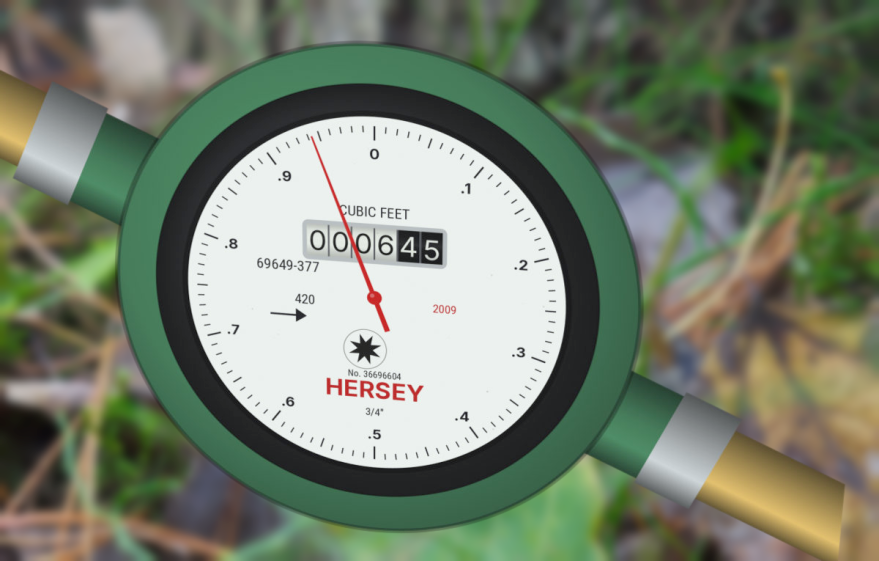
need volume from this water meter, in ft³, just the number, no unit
644.94
